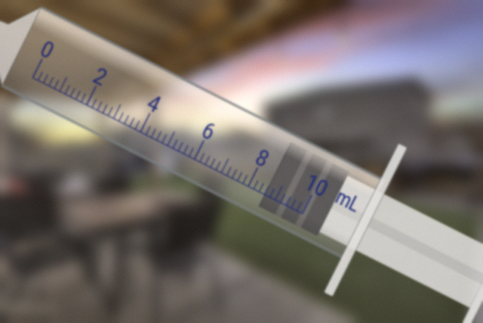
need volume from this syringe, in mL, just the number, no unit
8.6
